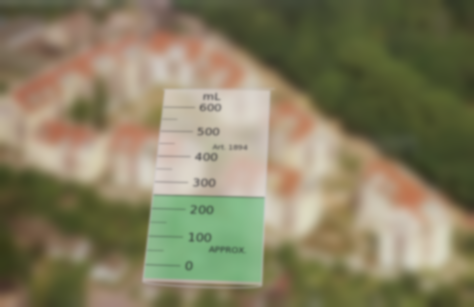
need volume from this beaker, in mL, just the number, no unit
250
